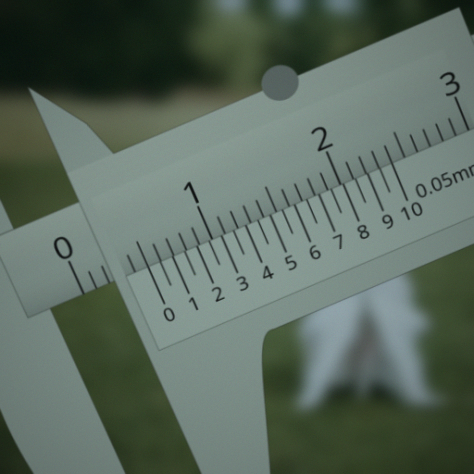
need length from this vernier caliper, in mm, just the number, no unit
5.0
